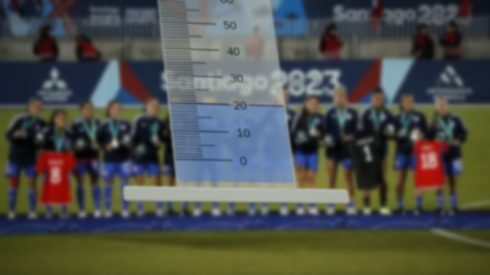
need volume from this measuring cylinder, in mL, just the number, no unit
20
